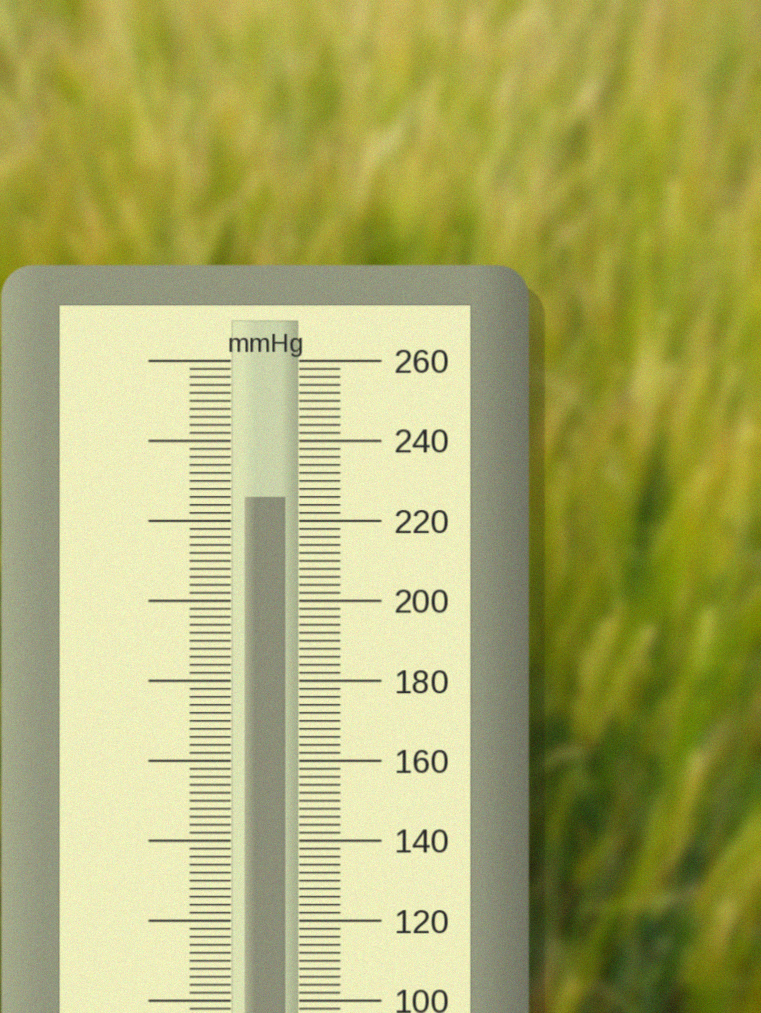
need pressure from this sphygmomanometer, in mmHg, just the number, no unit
226
